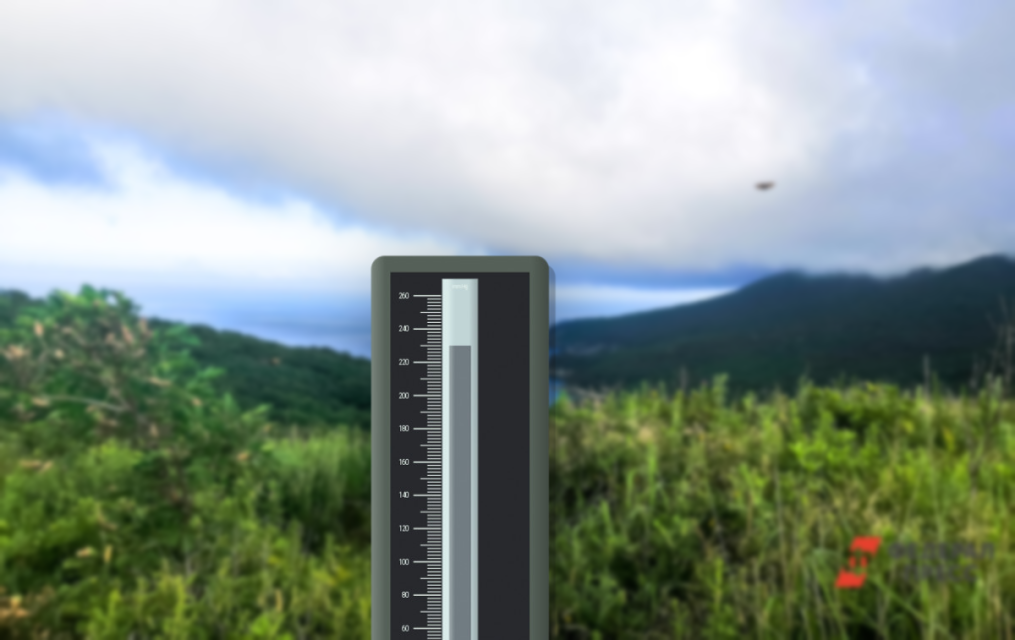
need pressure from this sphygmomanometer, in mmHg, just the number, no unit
230
